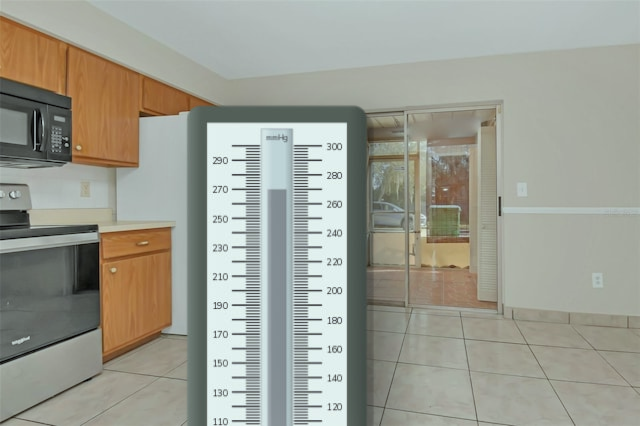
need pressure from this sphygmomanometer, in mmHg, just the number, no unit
270
